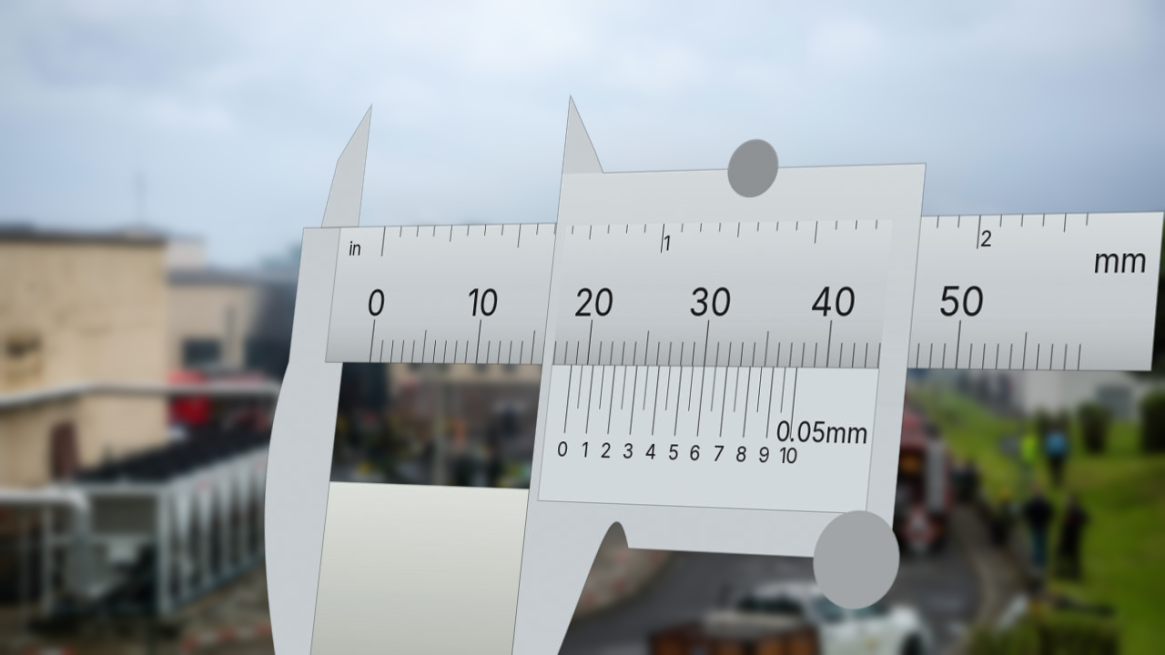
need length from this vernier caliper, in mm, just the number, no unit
18.6
